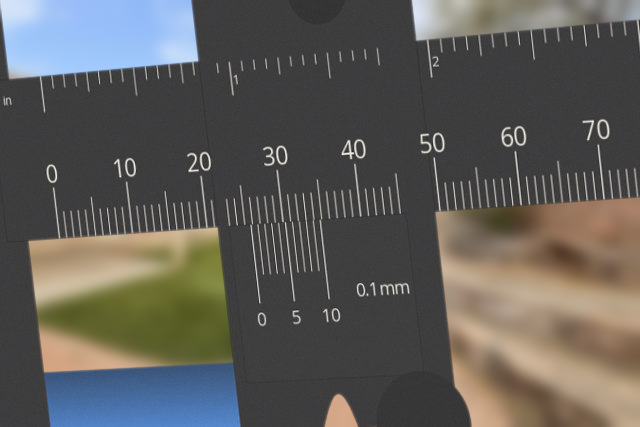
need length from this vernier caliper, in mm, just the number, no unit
25.8
